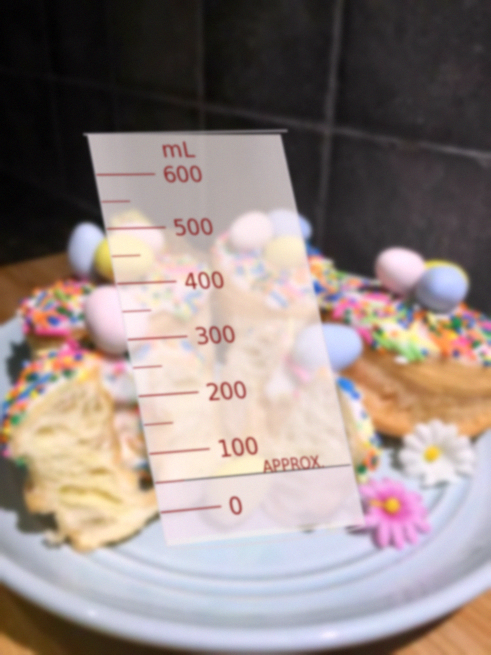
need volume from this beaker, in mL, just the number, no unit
50
